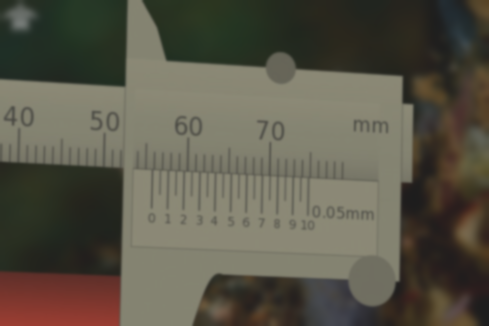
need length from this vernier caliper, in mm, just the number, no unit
55.8
